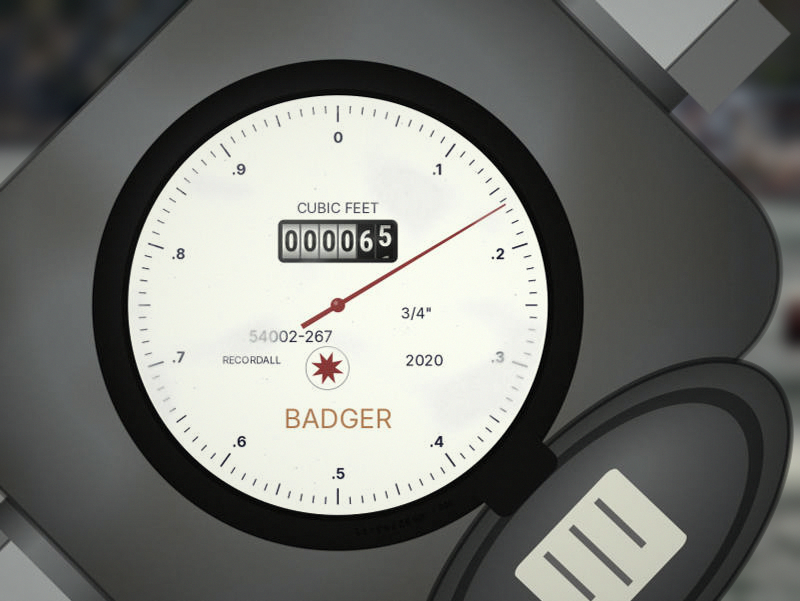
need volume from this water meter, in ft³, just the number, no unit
65.16
